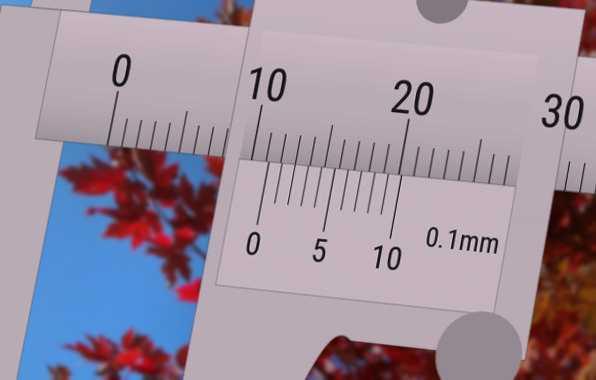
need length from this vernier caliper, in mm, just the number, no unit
11.2
